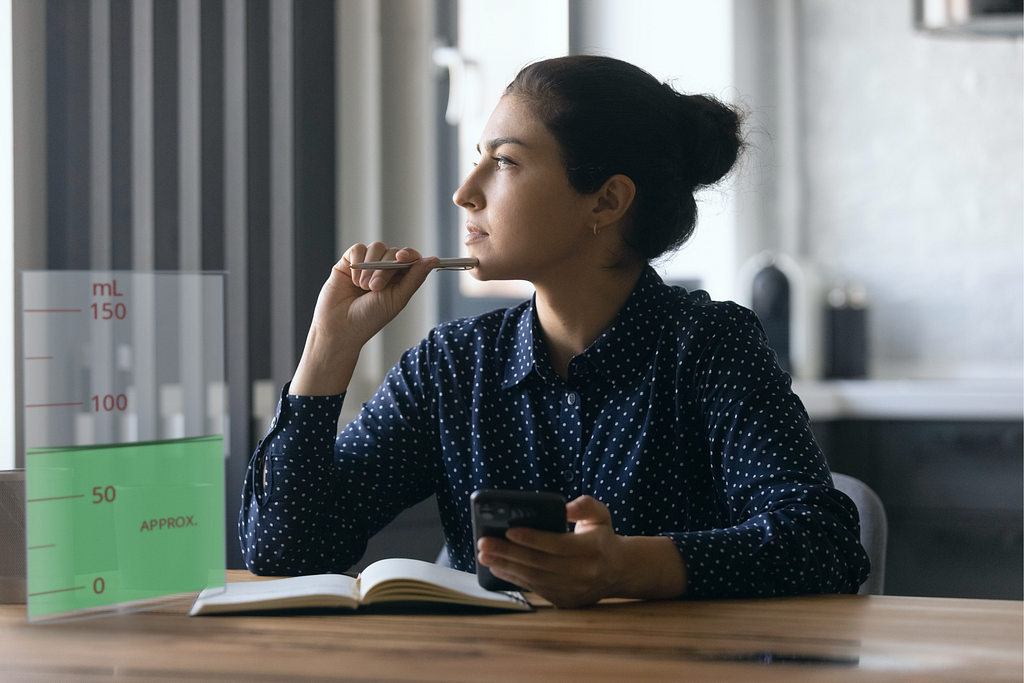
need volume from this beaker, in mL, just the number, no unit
75
